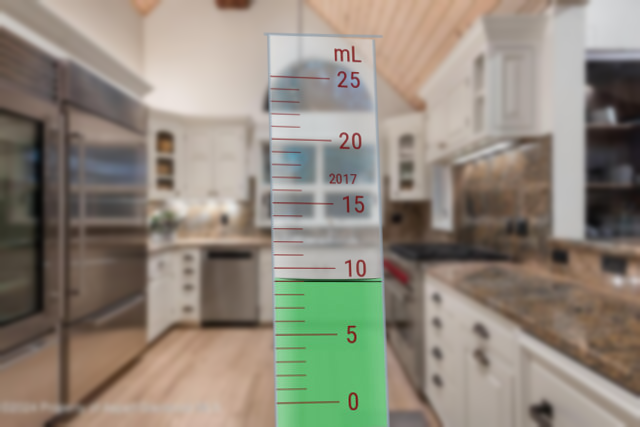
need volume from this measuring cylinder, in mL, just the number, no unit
9
